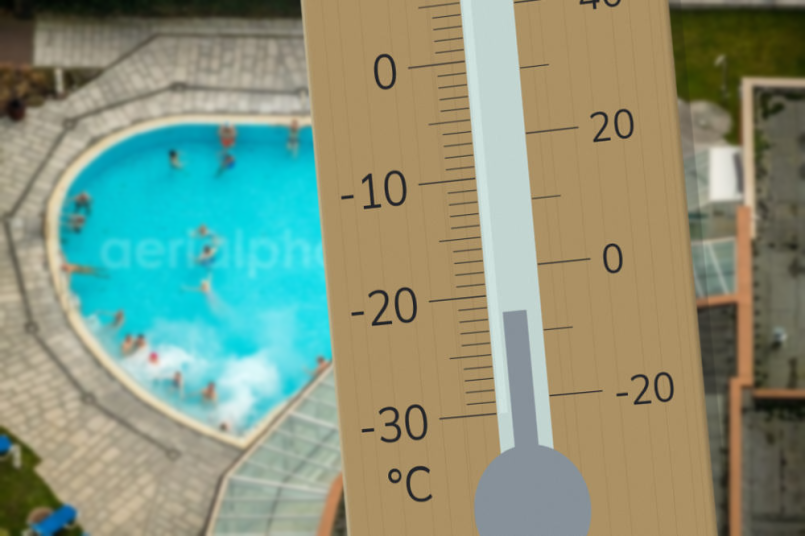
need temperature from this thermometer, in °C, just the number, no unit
-21.5
